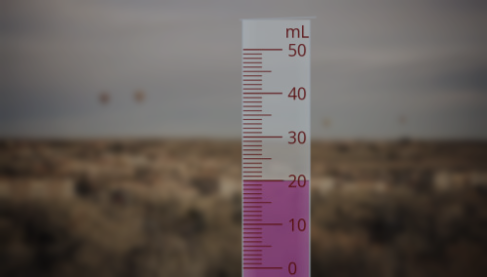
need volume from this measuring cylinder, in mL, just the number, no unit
20
